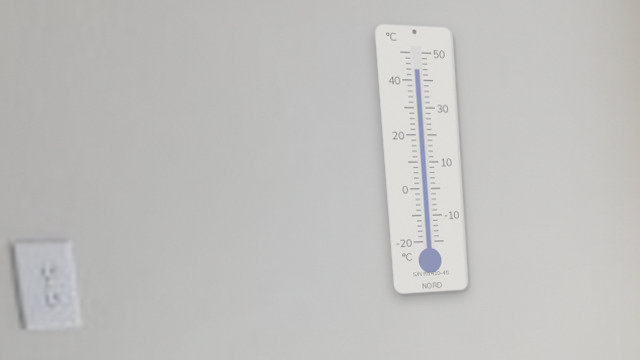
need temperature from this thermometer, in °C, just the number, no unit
44
